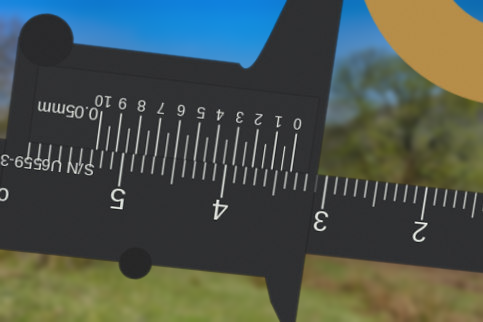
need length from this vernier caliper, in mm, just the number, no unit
33.6
